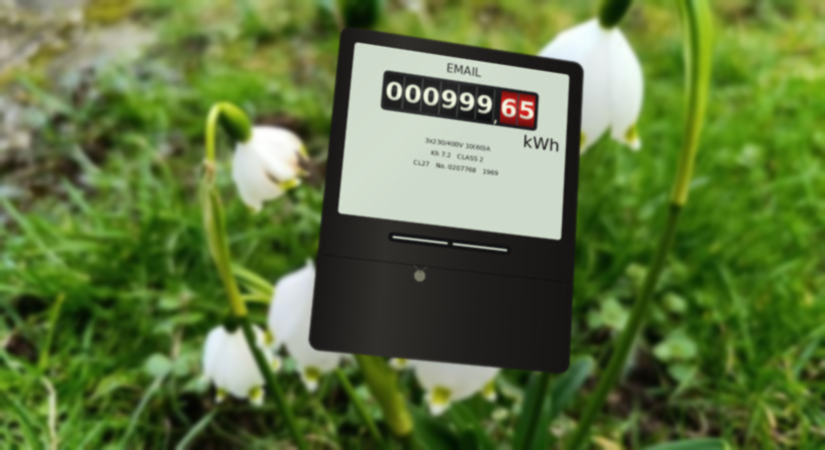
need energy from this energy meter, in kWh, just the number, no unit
999.65
